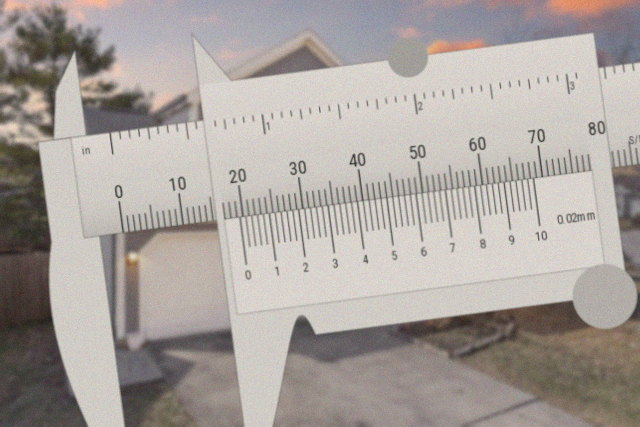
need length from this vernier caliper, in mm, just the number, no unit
19.5
